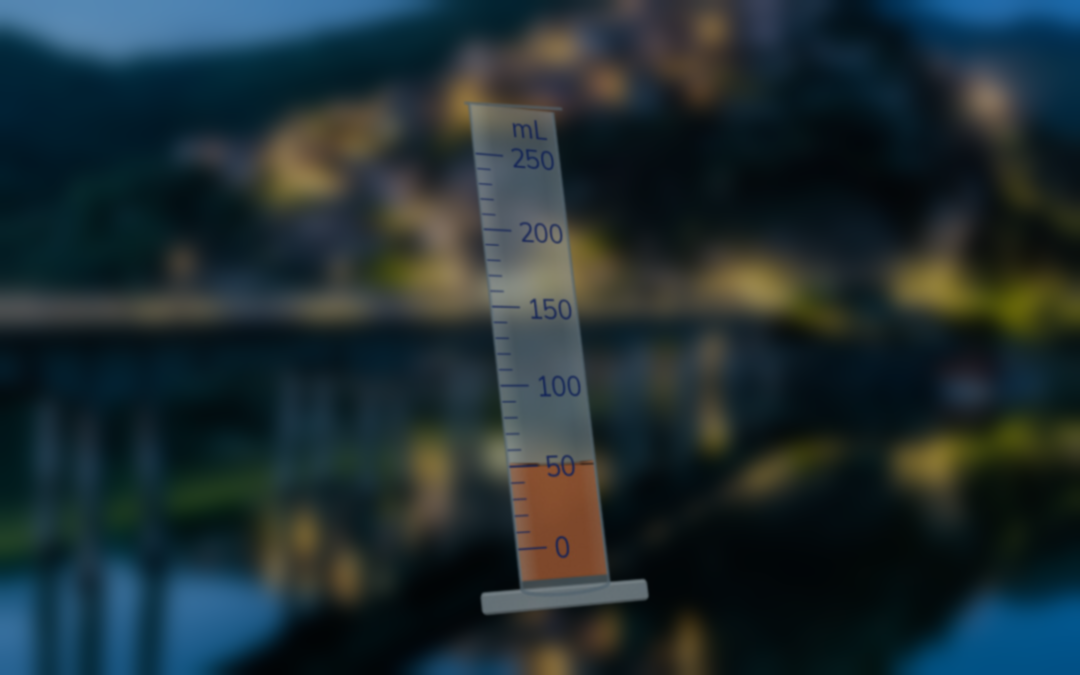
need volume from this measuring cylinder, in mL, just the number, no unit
50
